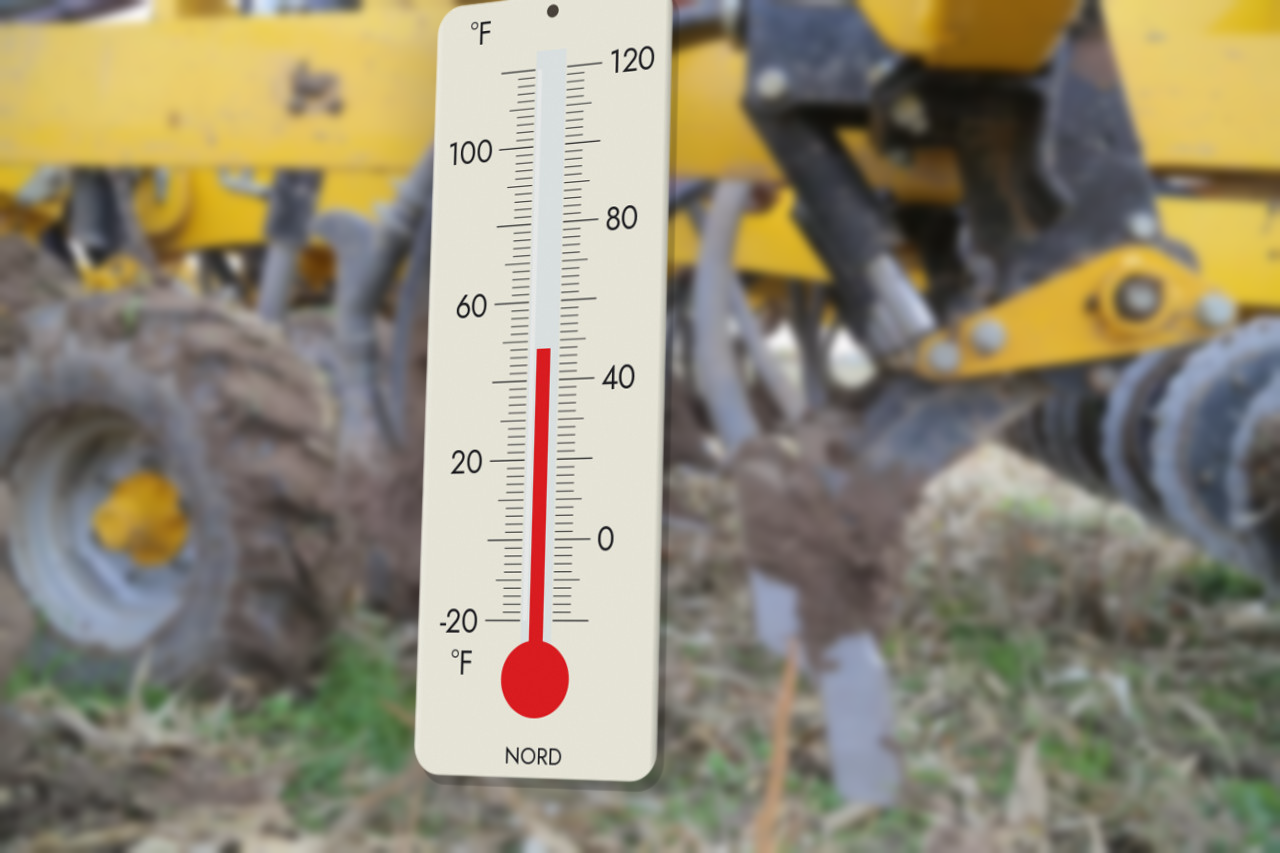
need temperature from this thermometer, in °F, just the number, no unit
48
